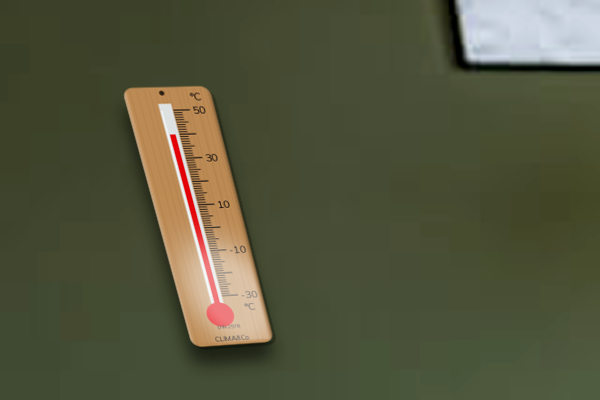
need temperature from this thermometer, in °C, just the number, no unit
40
